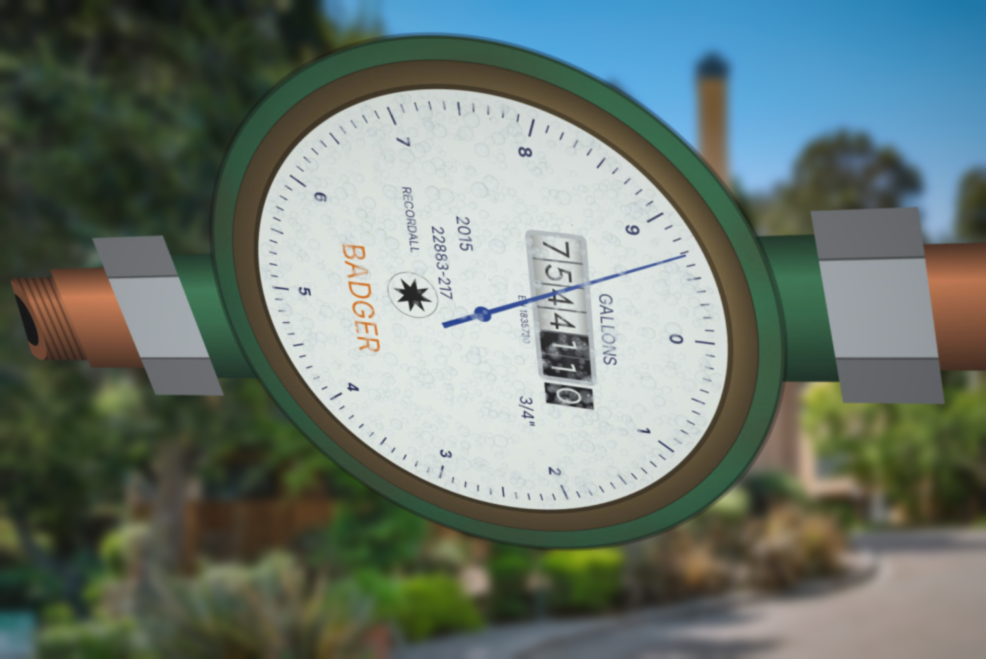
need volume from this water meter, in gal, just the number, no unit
7544109.3
